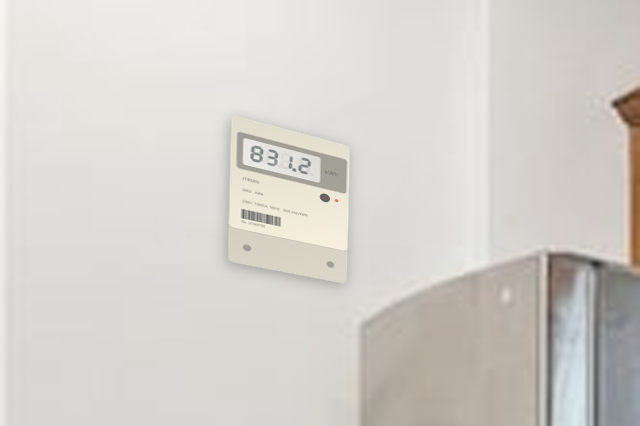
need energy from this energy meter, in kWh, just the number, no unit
831.2
